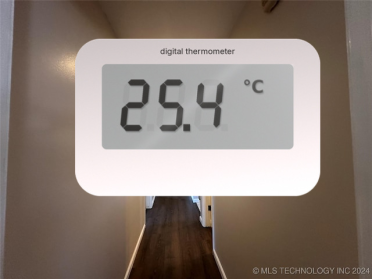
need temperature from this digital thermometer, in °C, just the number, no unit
25.4
